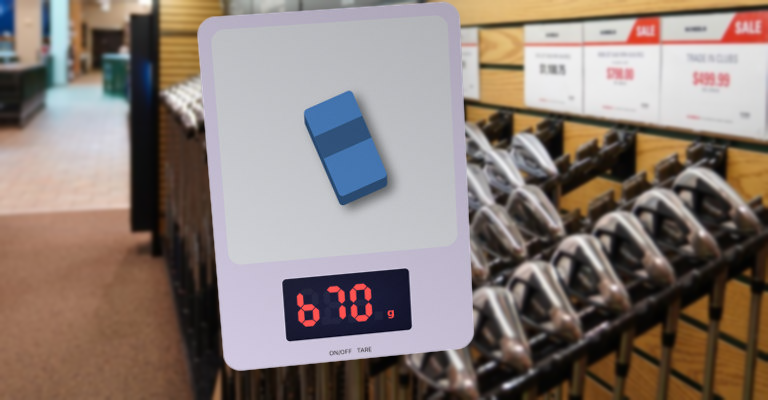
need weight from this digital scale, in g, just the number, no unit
670
